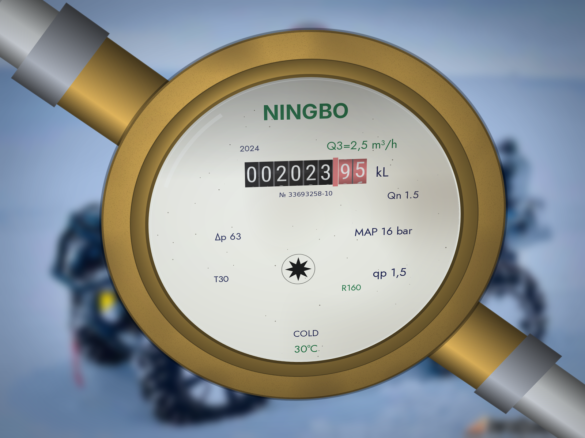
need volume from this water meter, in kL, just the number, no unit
2023.95
